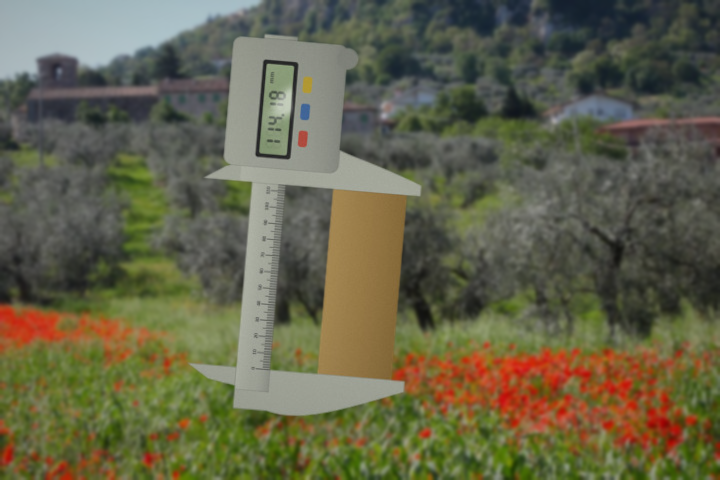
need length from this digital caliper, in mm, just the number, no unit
114.18
